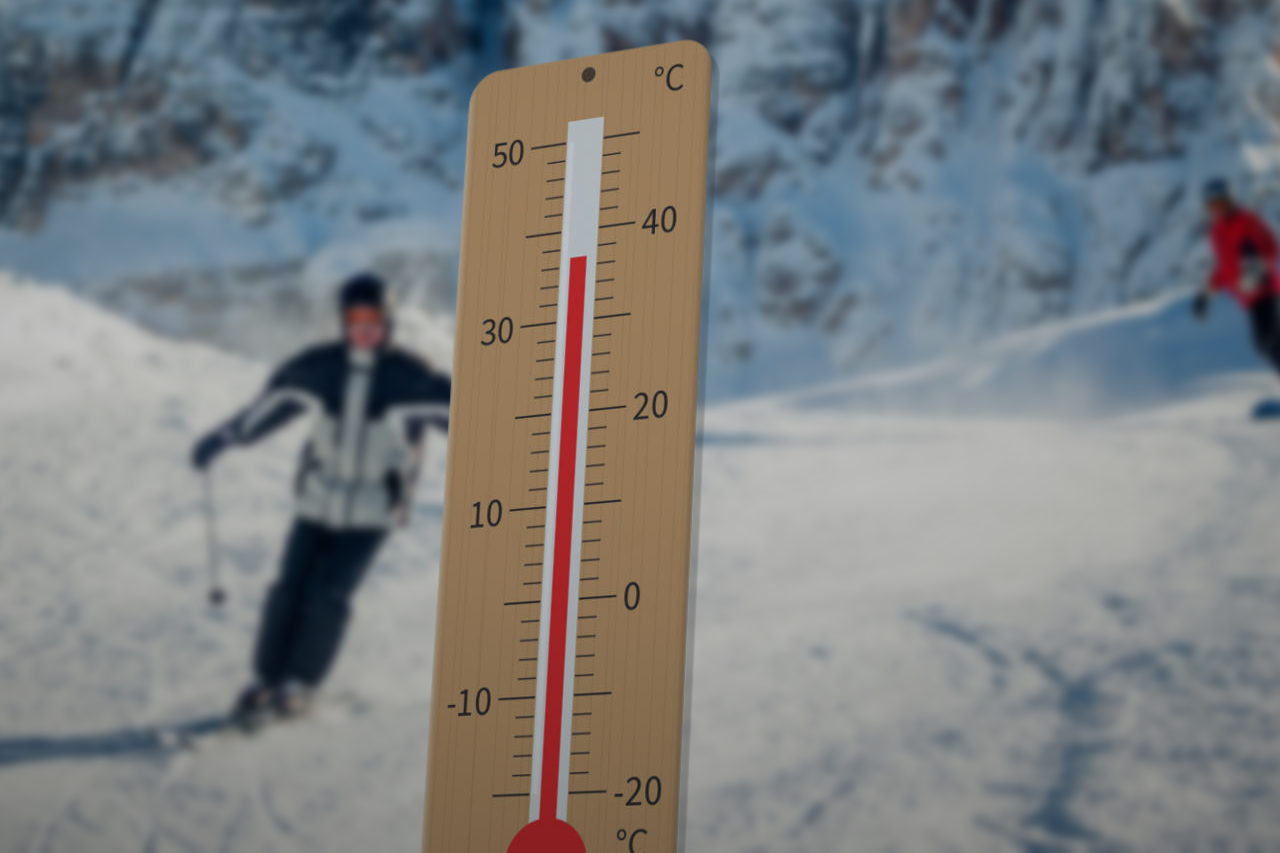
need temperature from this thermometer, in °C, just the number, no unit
37
